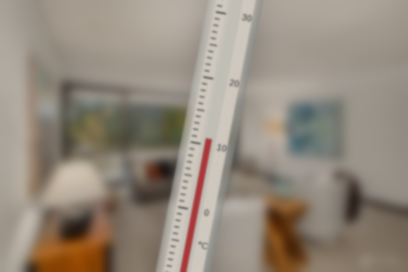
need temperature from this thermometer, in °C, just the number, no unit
11
